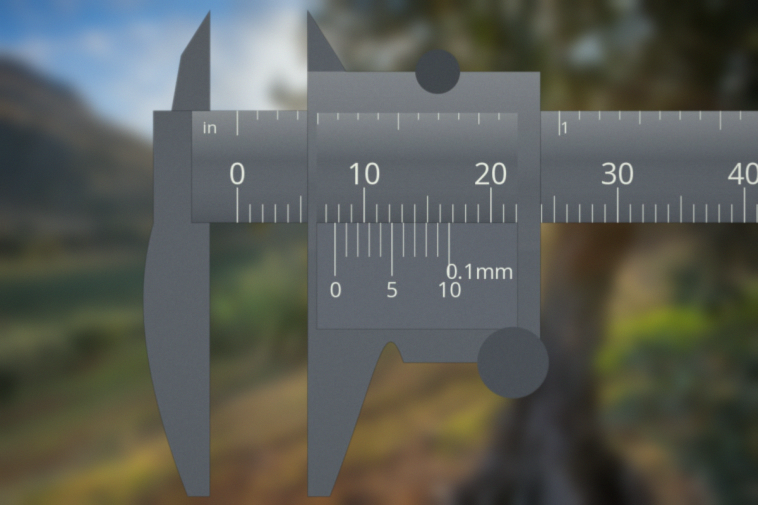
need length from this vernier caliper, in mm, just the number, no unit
7.7
